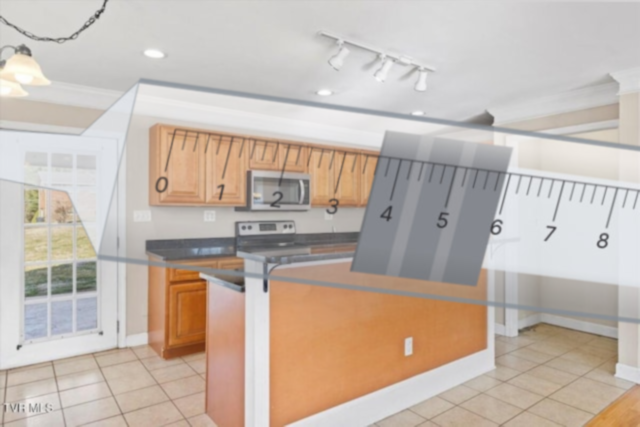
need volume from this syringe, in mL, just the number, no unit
3.6
